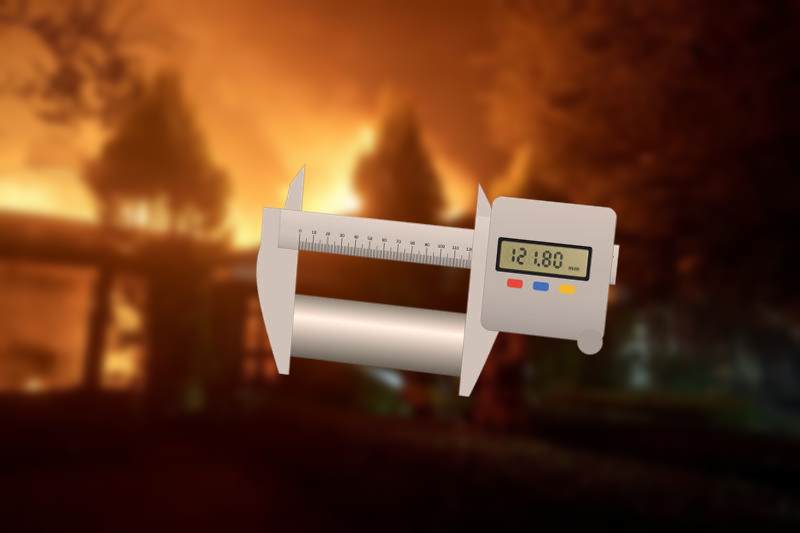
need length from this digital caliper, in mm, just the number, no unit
121.80
